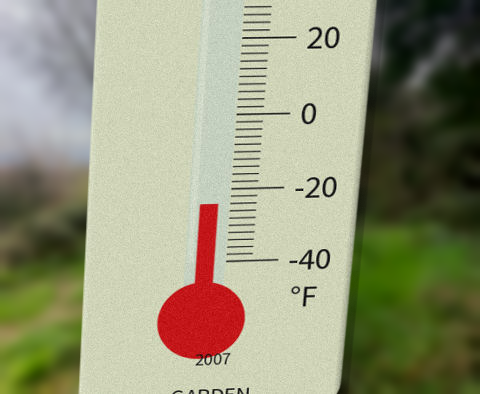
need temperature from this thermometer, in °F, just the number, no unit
-24
